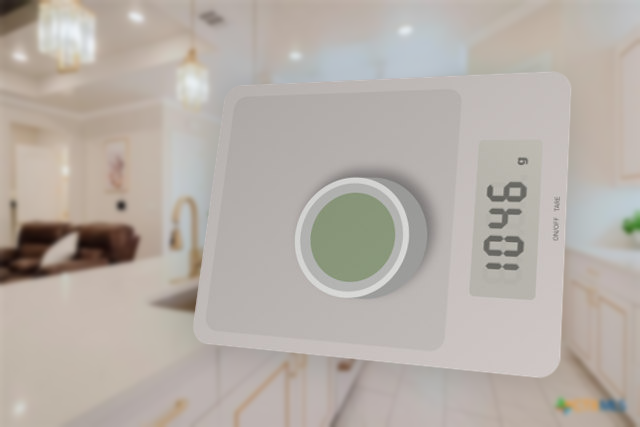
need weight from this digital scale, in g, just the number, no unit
1046
